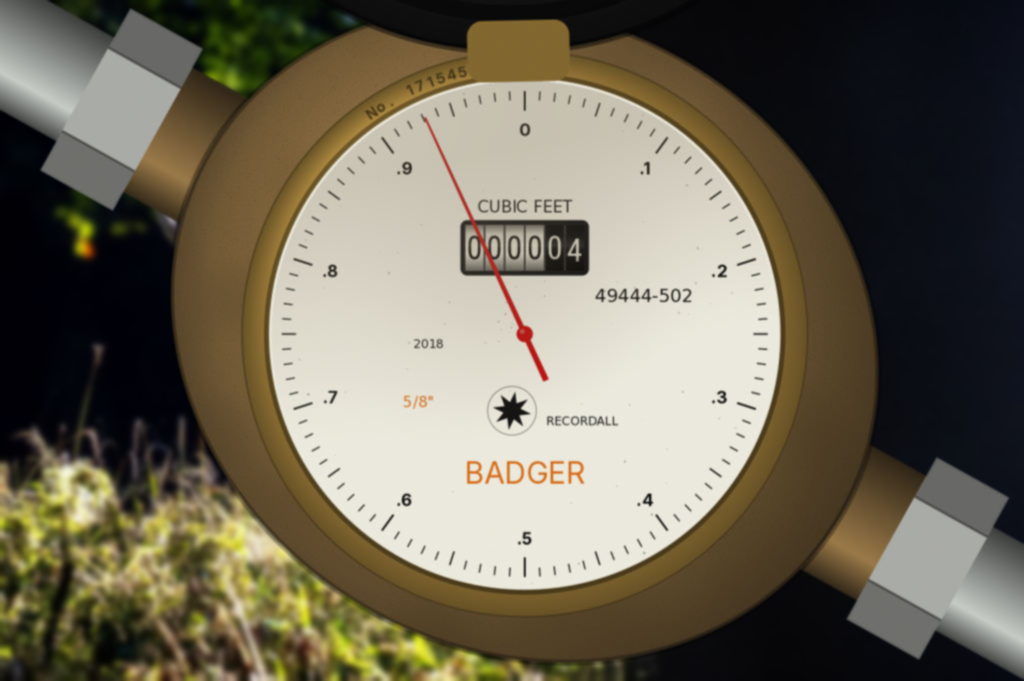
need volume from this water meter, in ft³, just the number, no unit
3.93
